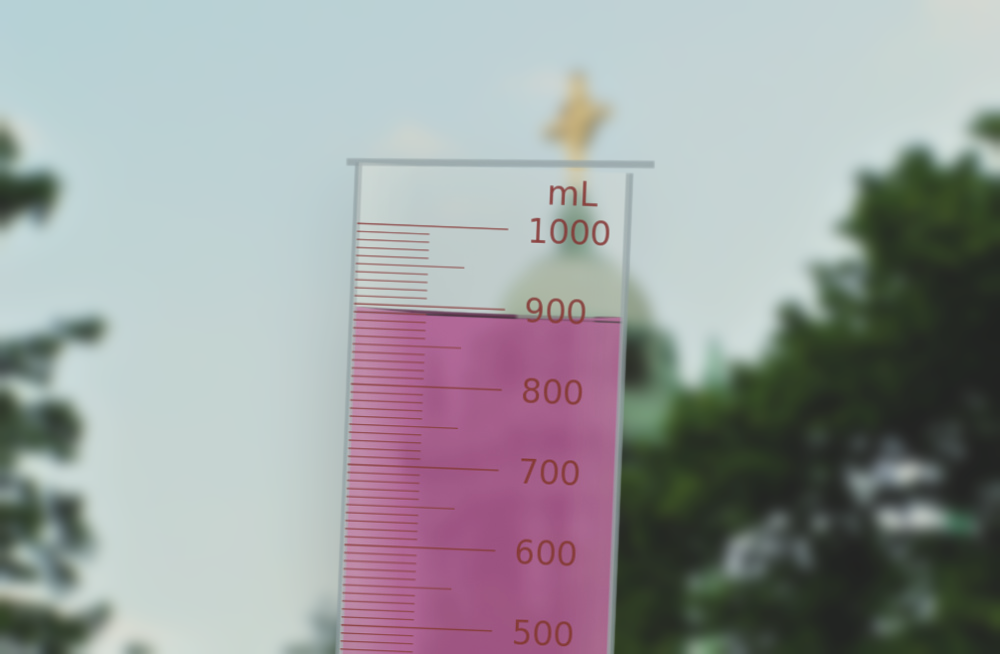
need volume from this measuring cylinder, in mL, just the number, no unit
890
